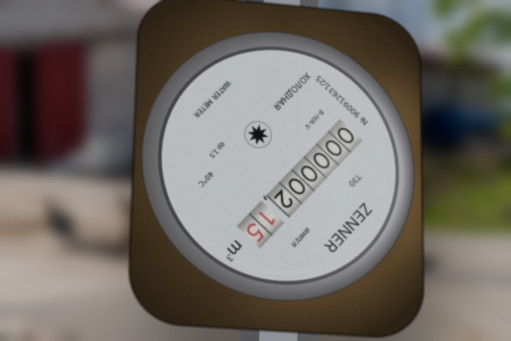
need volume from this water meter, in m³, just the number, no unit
2.15
